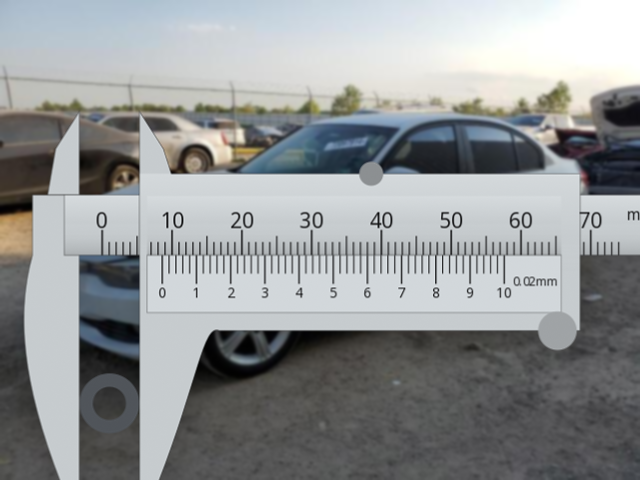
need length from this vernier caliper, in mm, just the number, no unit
8.6
